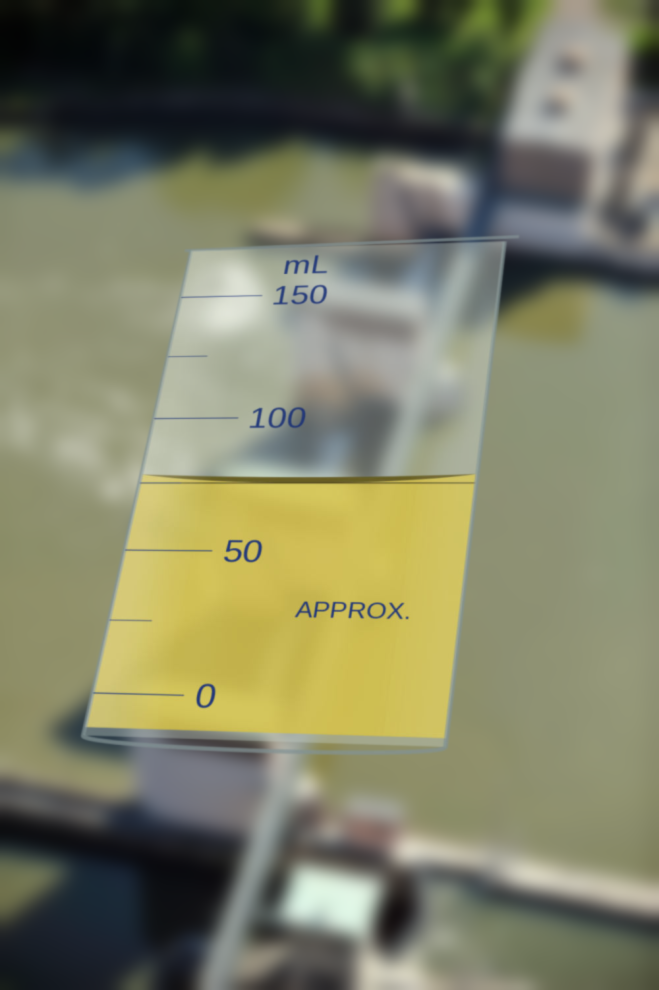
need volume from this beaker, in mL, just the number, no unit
75
